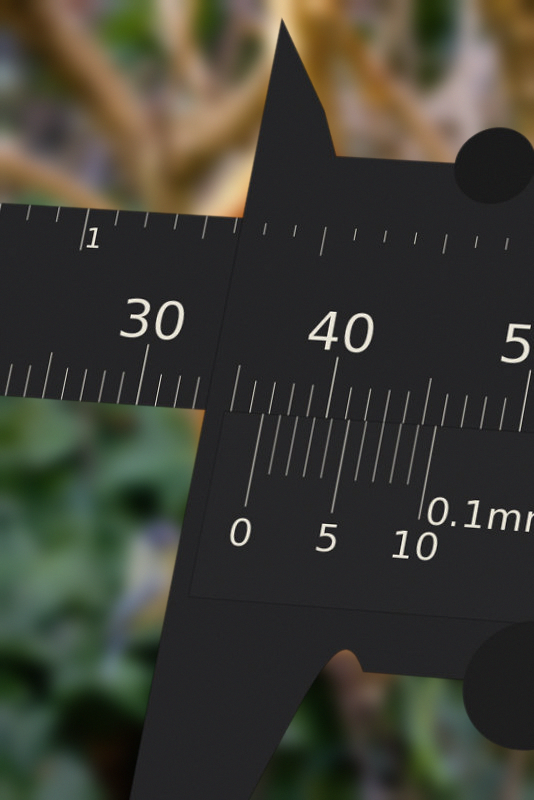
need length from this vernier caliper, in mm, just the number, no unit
36.7
